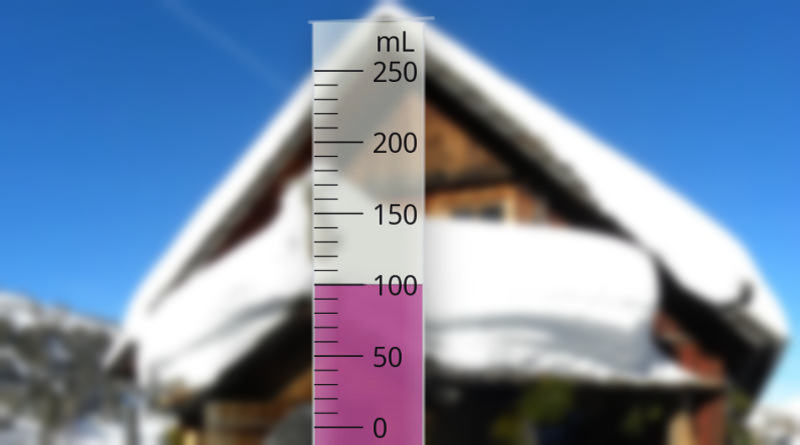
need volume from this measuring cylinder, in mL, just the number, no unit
100
